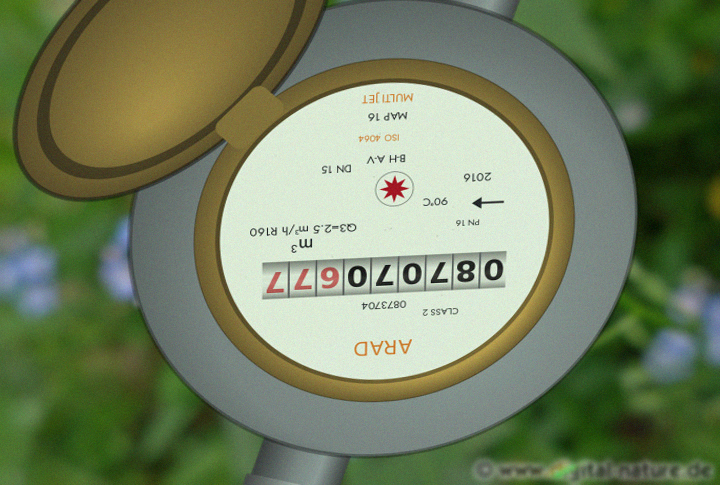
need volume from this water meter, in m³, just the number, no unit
87070.677
